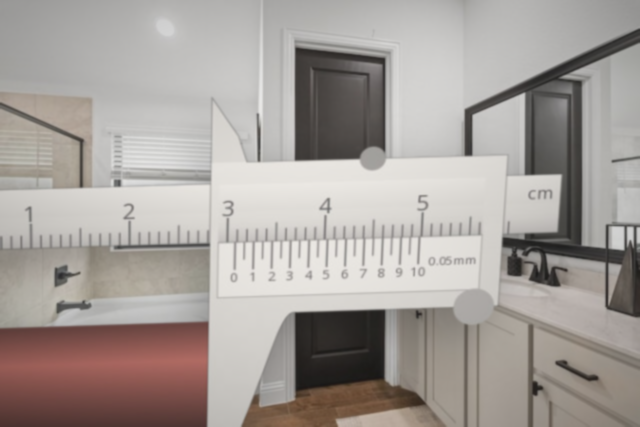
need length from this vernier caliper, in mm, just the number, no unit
30.8
